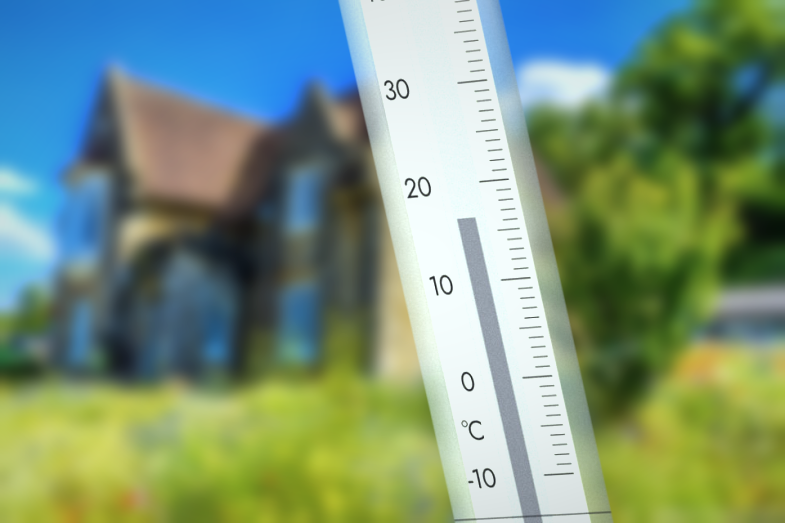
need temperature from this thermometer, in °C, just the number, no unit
16.5
